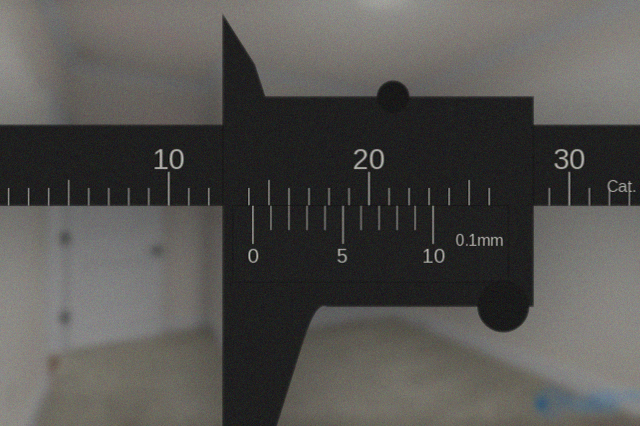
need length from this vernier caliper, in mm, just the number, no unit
14.2
